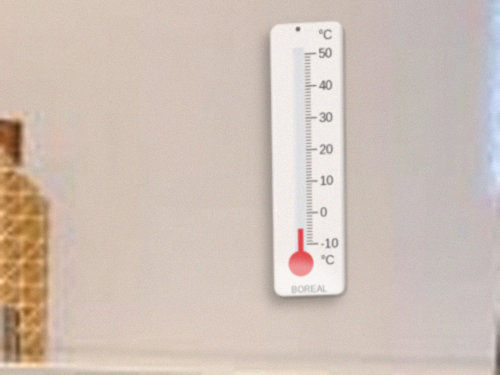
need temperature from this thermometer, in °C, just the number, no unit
-5
